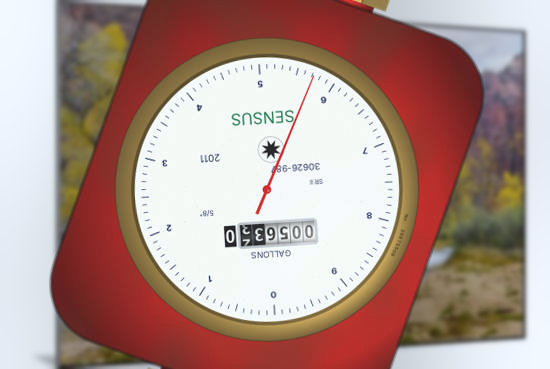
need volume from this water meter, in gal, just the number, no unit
56325.7
